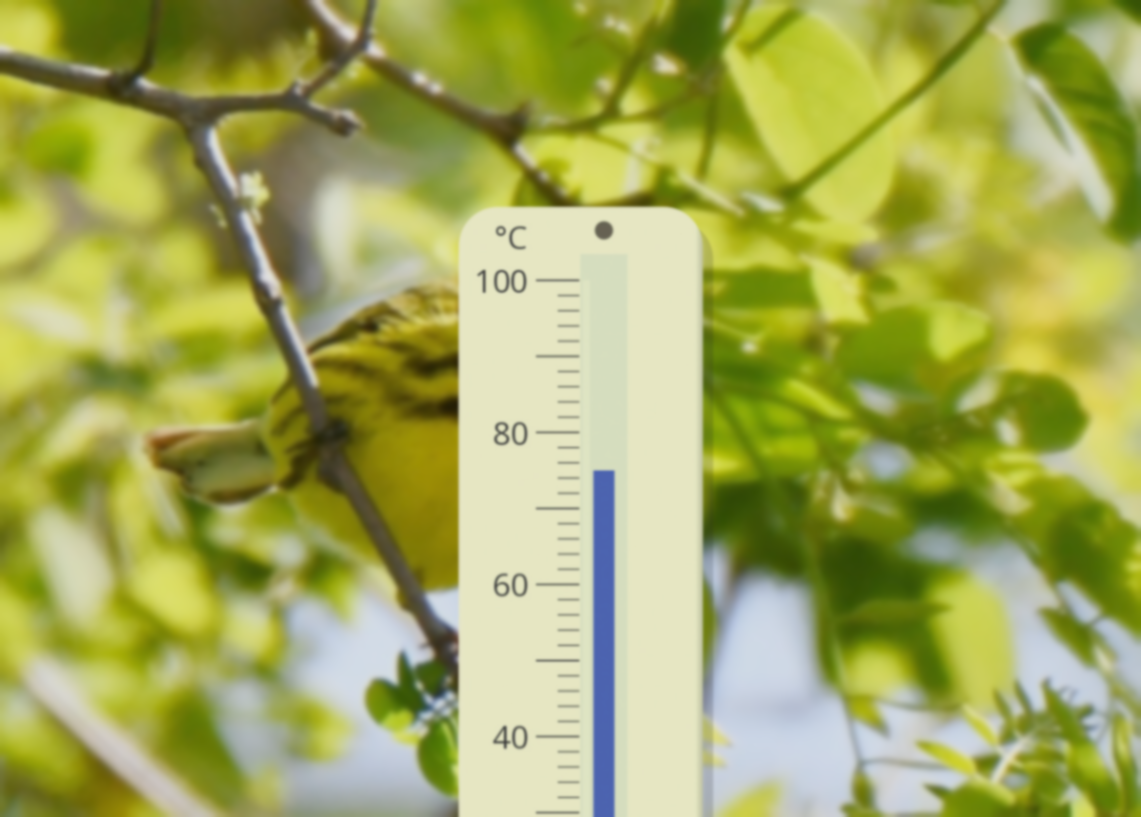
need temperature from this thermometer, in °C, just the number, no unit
75
